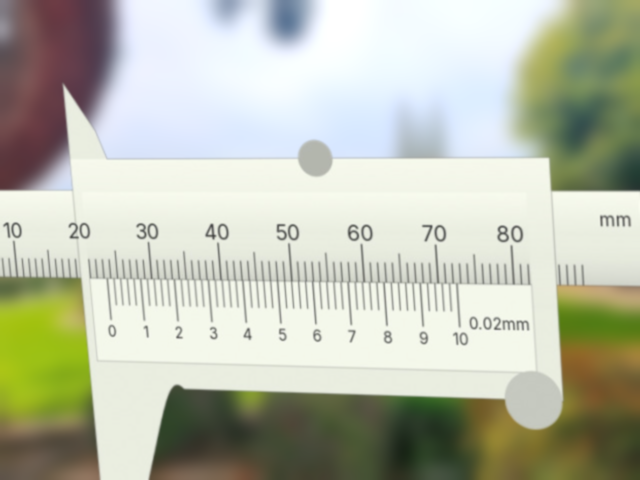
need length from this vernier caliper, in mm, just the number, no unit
23.5
